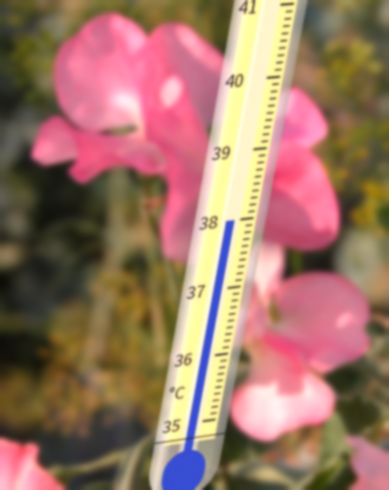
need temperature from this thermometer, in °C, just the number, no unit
38
